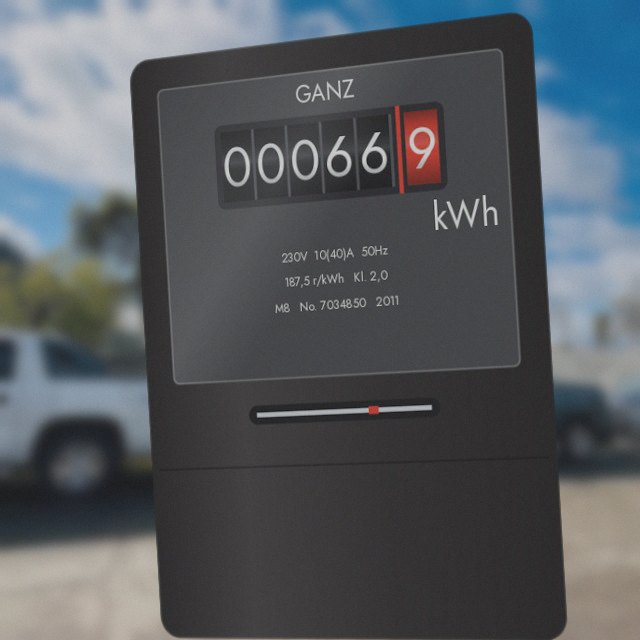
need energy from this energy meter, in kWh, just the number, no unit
66.9
